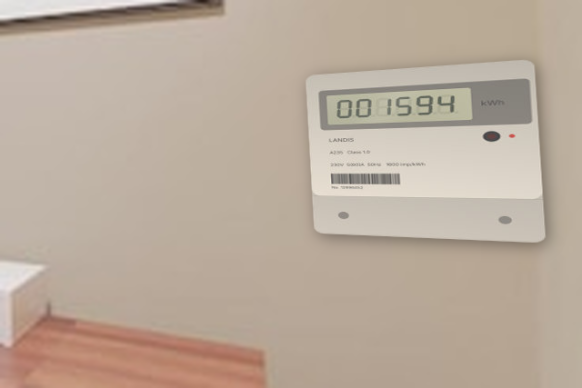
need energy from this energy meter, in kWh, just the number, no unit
1594
